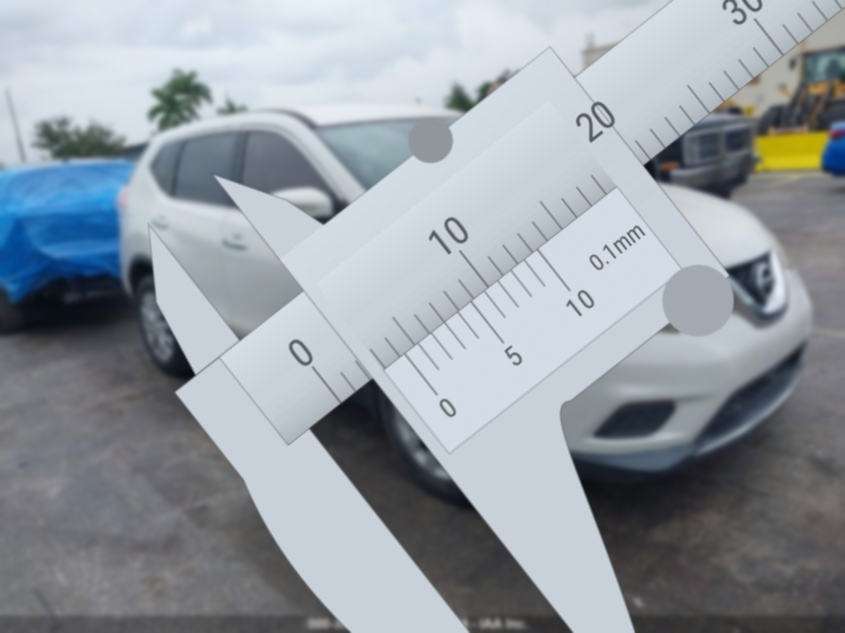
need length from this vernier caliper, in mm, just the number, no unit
4.3
